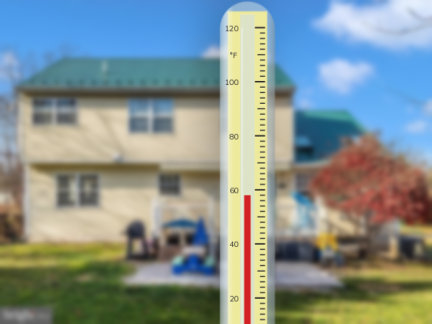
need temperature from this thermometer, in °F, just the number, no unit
58
